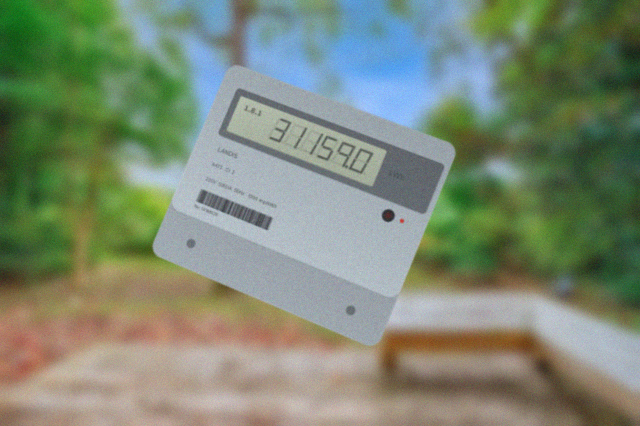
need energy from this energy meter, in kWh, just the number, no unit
31159.0
